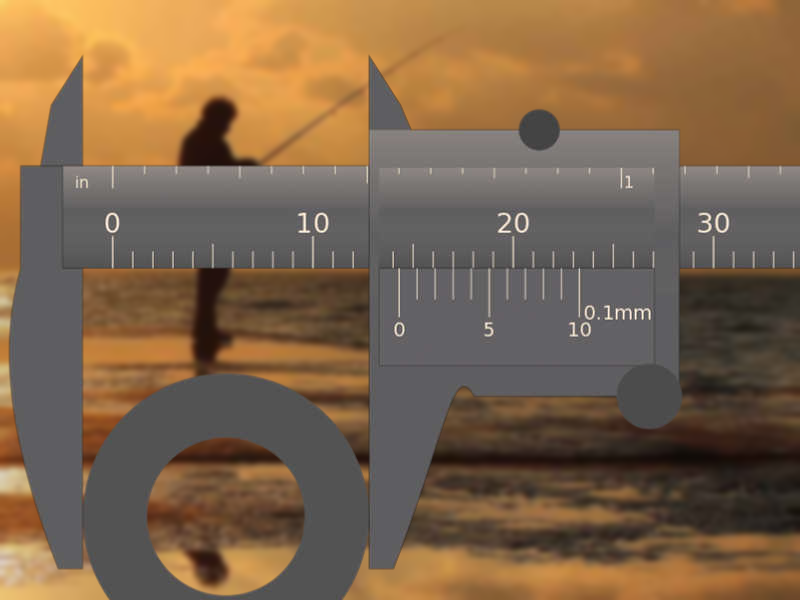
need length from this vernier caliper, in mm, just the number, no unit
14.3
